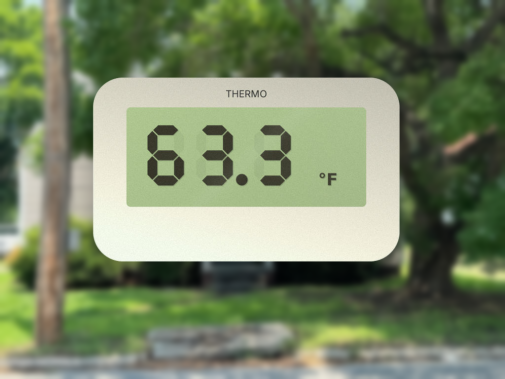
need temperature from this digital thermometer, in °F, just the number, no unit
63.3
